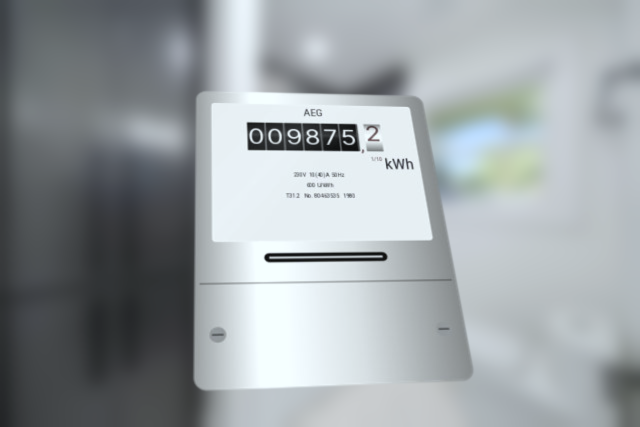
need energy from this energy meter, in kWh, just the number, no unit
9875.2
